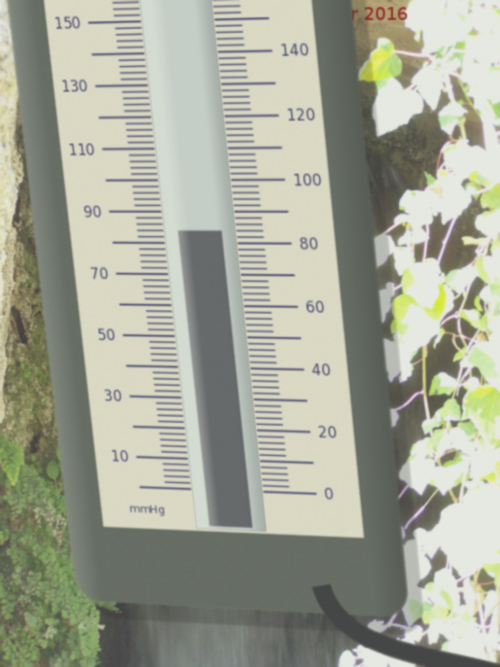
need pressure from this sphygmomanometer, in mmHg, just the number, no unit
84
